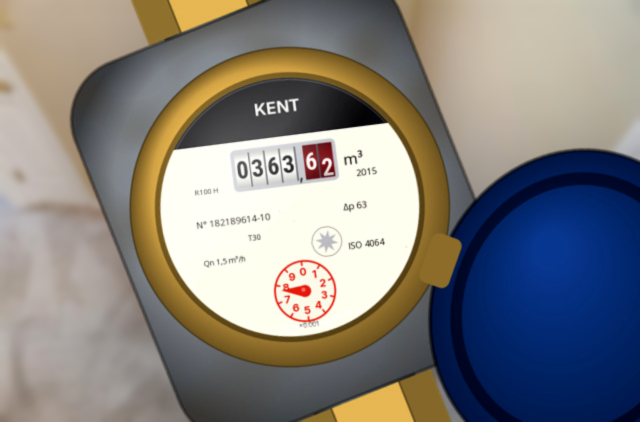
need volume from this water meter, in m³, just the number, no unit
363.617
